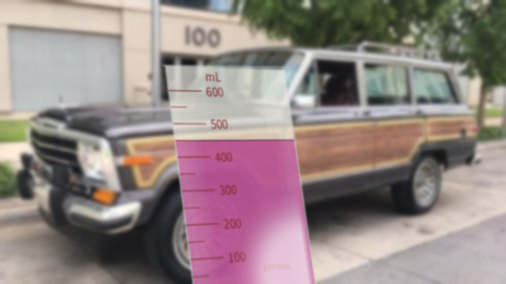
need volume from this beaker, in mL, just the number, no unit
450
